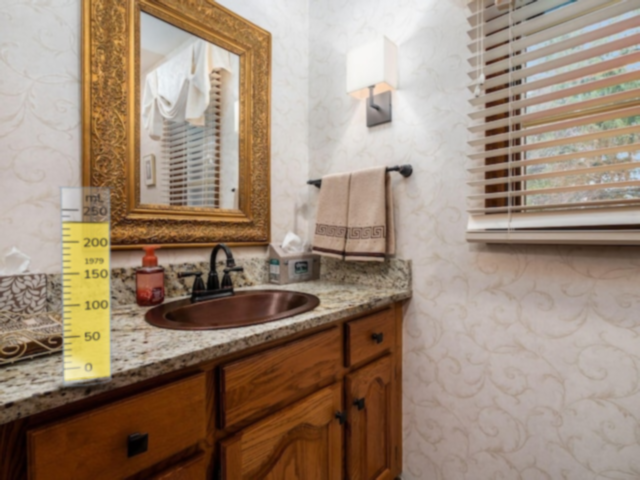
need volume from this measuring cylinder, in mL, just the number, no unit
230
